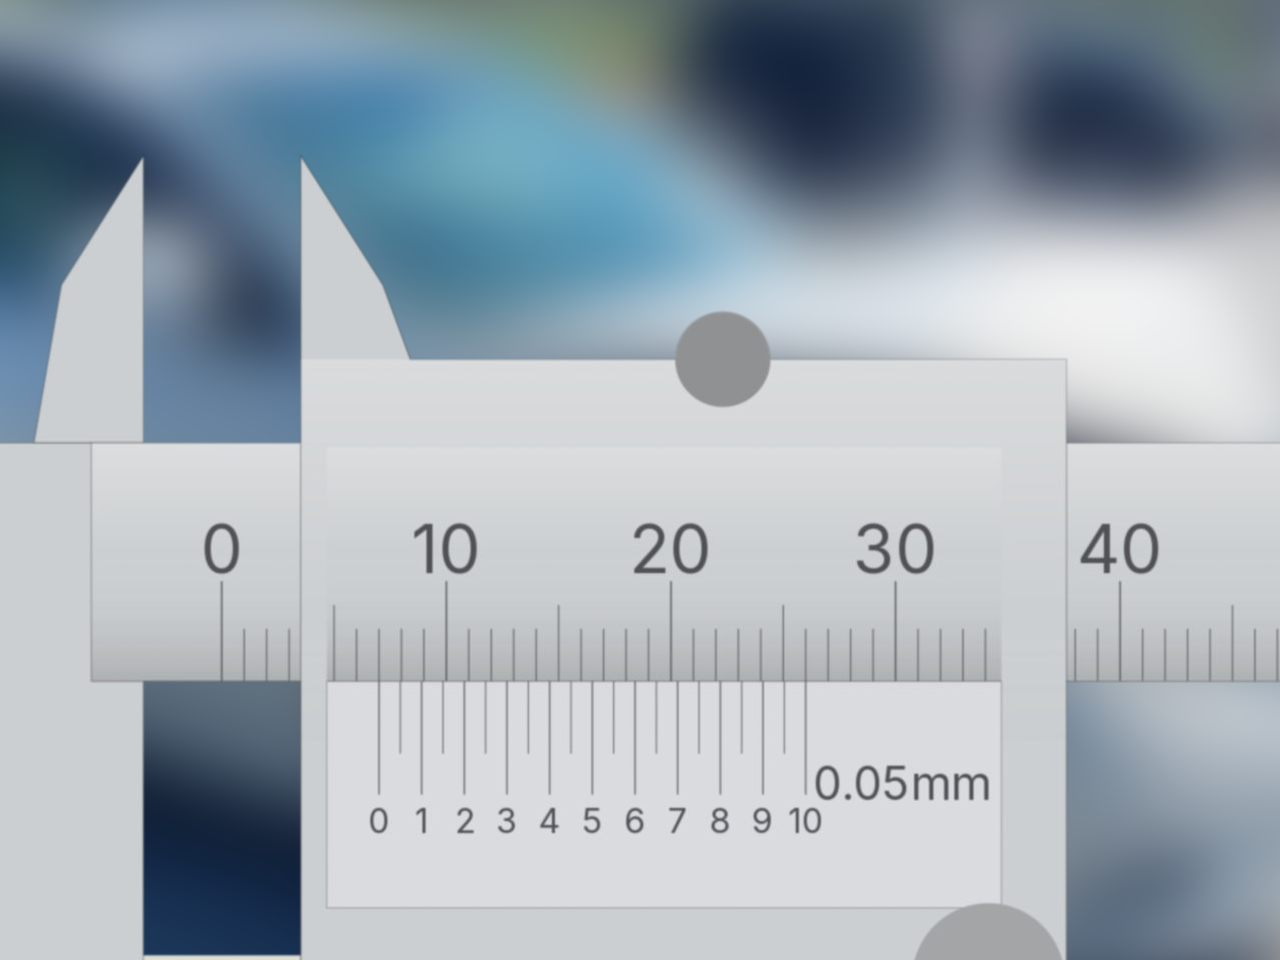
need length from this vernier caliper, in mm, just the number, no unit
7.0
